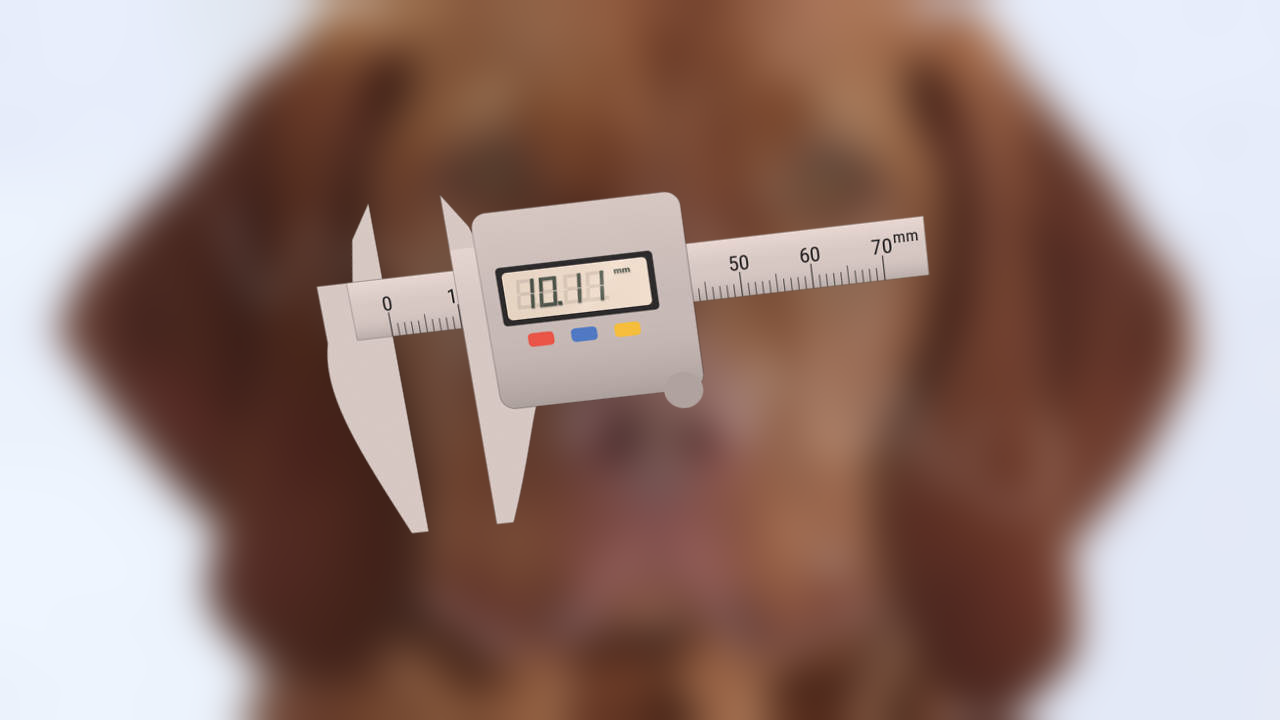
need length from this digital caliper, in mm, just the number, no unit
10.11
